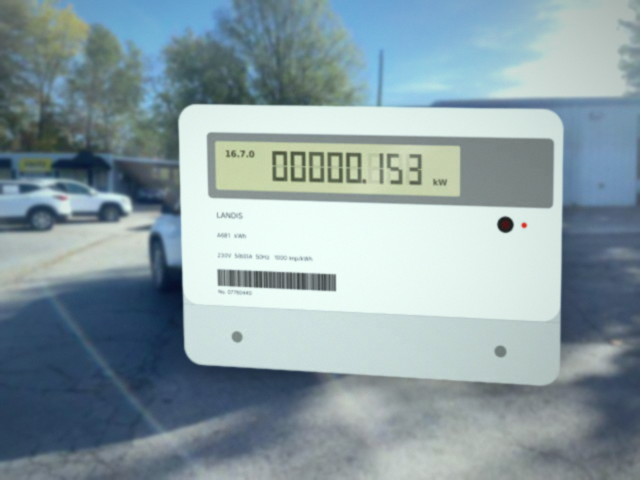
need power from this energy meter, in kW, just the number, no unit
0.153
